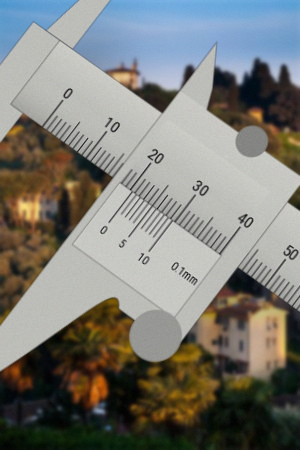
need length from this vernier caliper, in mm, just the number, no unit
20.5
